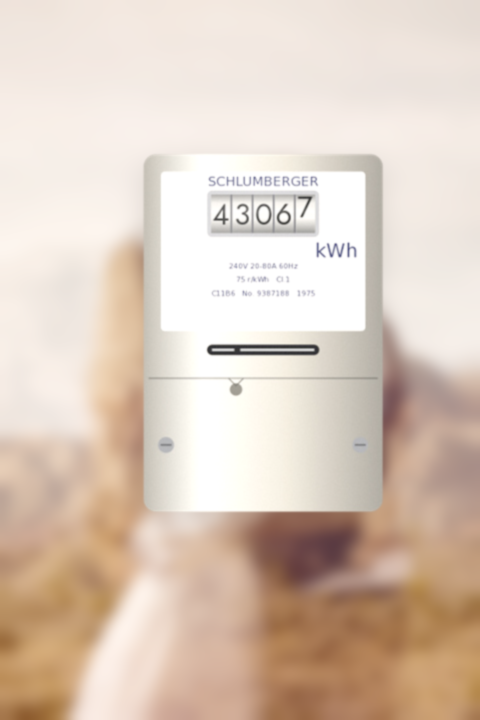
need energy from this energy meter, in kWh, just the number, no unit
43067
